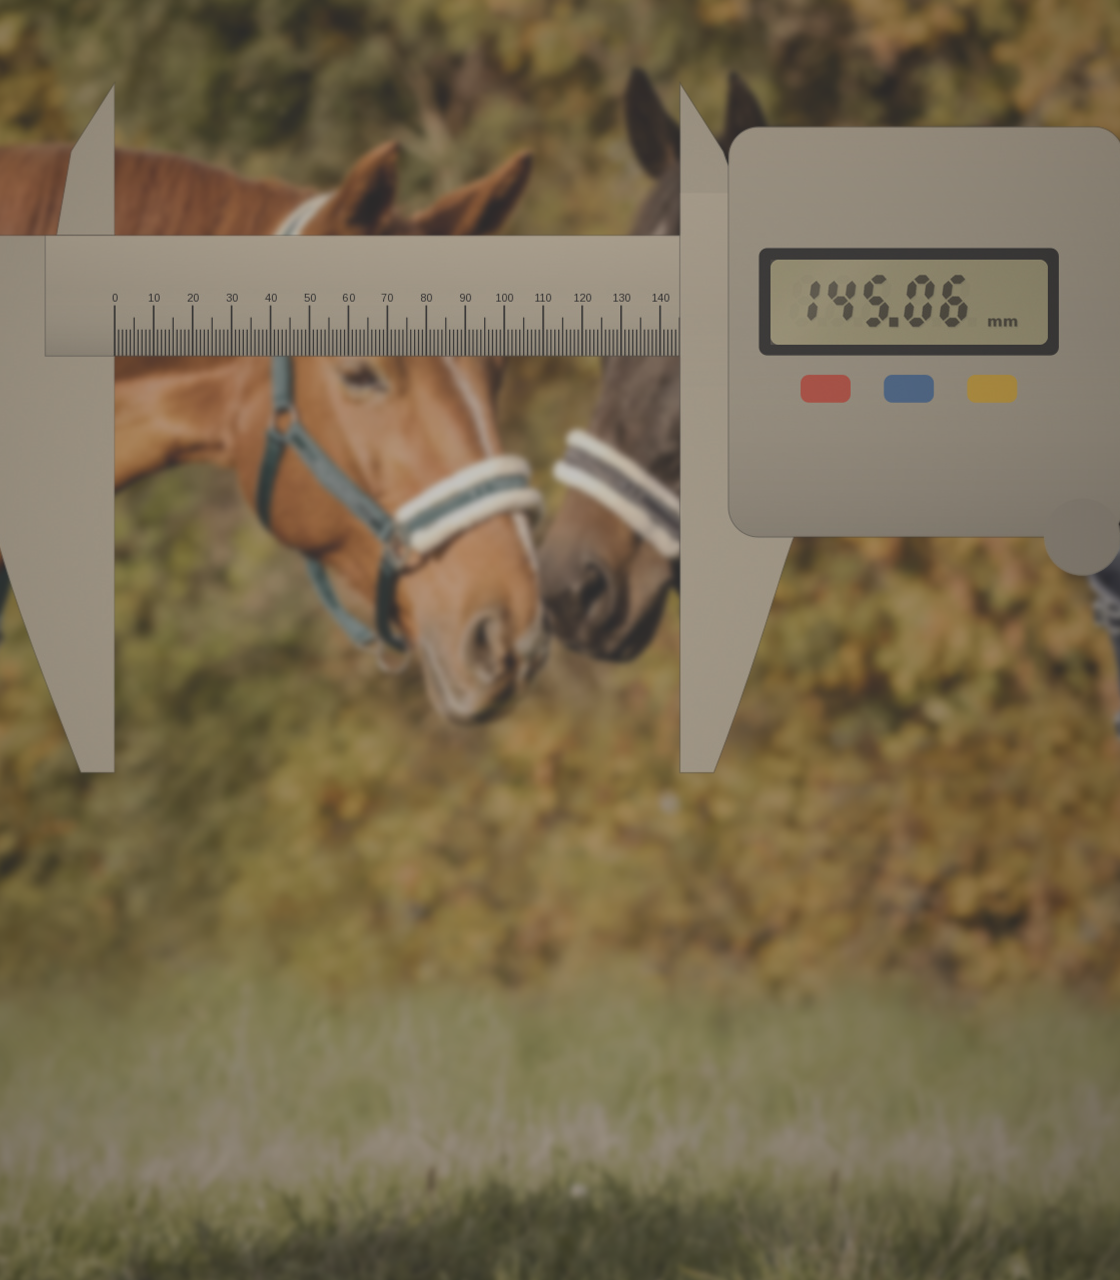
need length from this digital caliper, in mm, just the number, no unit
145.06
